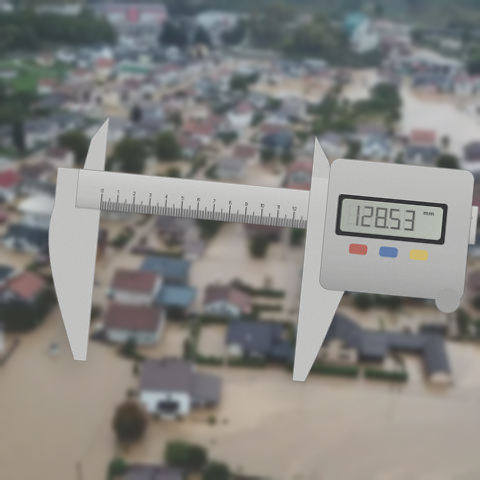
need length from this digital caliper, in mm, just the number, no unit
128.53
